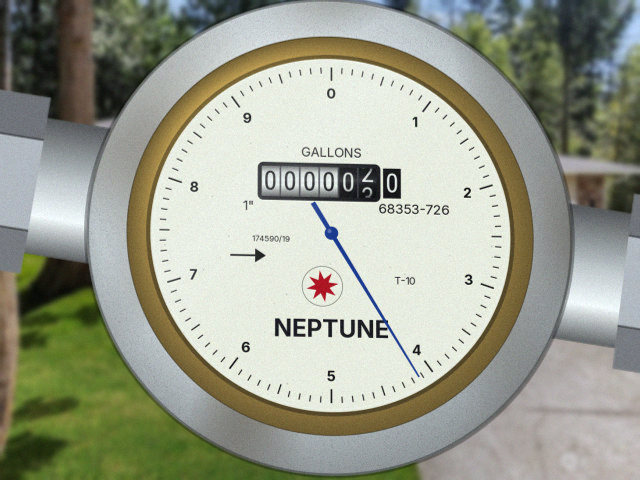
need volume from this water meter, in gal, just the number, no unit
24.1
